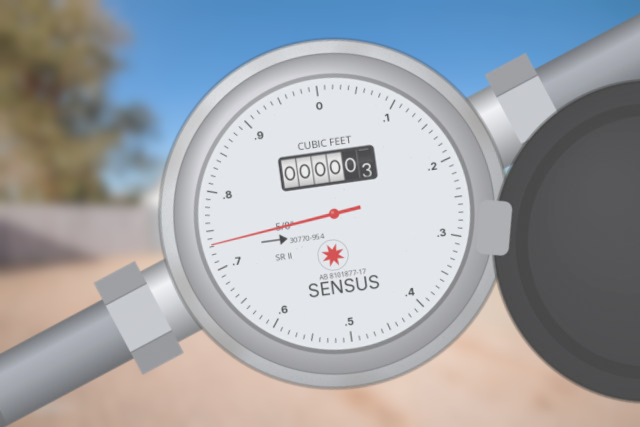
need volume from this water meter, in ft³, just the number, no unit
2.73
